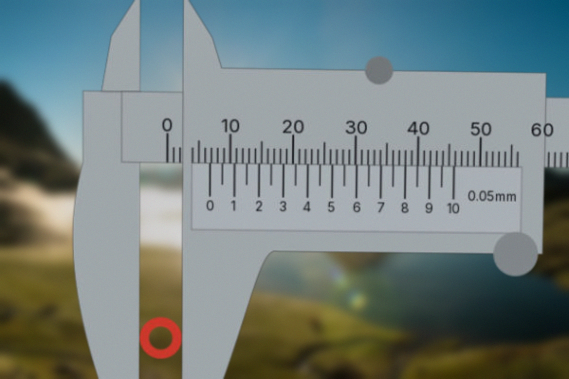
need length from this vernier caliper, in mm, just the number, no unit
6.8
